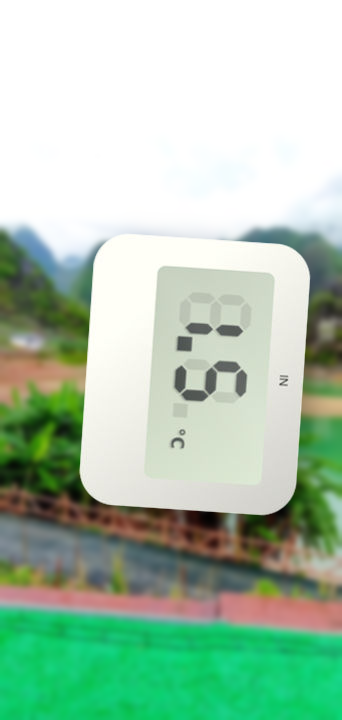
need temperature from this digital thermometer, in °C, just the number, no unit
1.5
